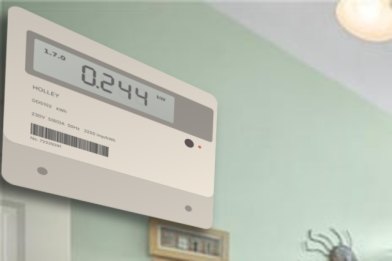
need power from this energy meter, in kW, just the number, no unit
0.244
